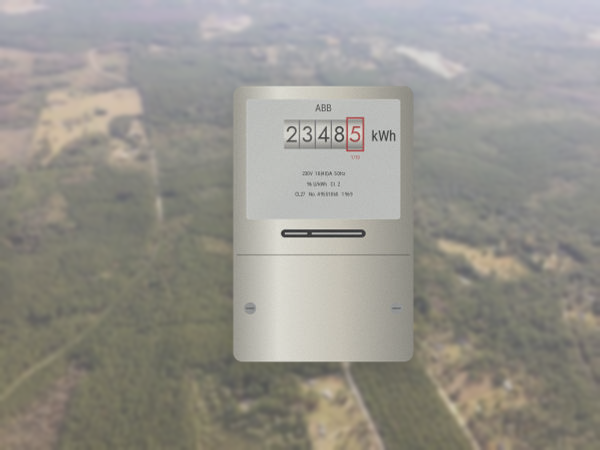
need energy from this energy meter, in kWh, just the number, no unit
2348.5
